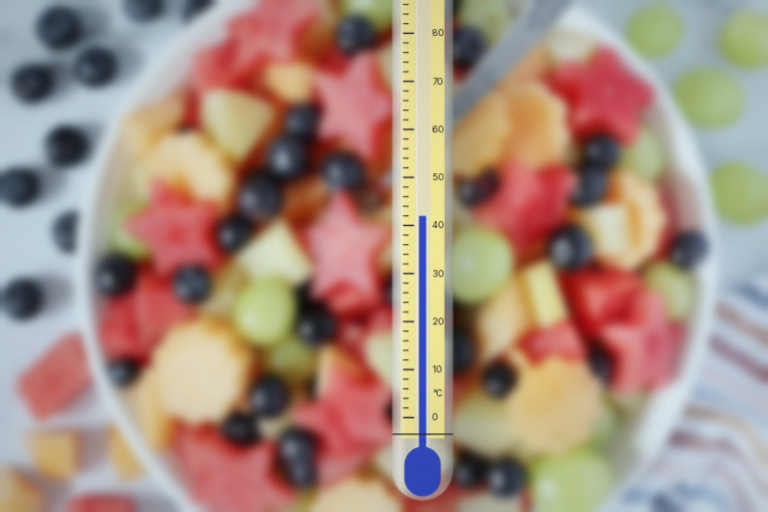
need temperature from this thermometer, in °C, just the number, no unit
42
